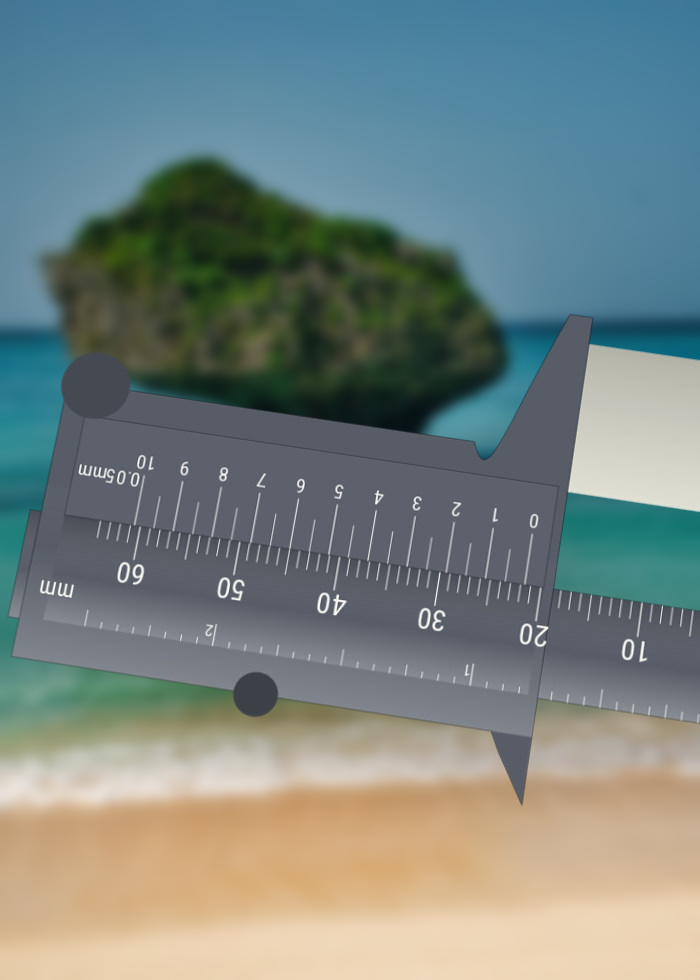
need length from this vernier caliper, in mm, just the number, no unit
21.6
